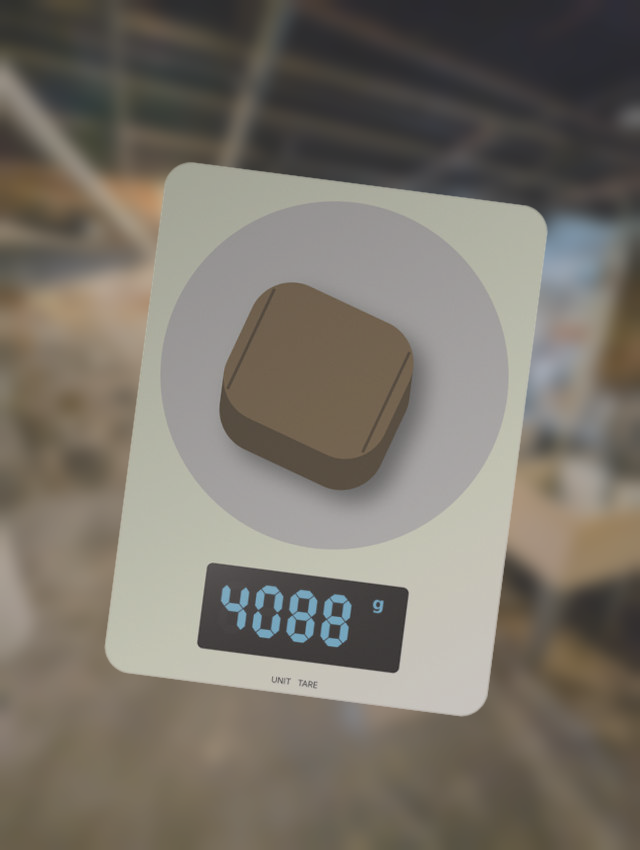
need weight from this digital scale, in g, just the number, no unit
4088
